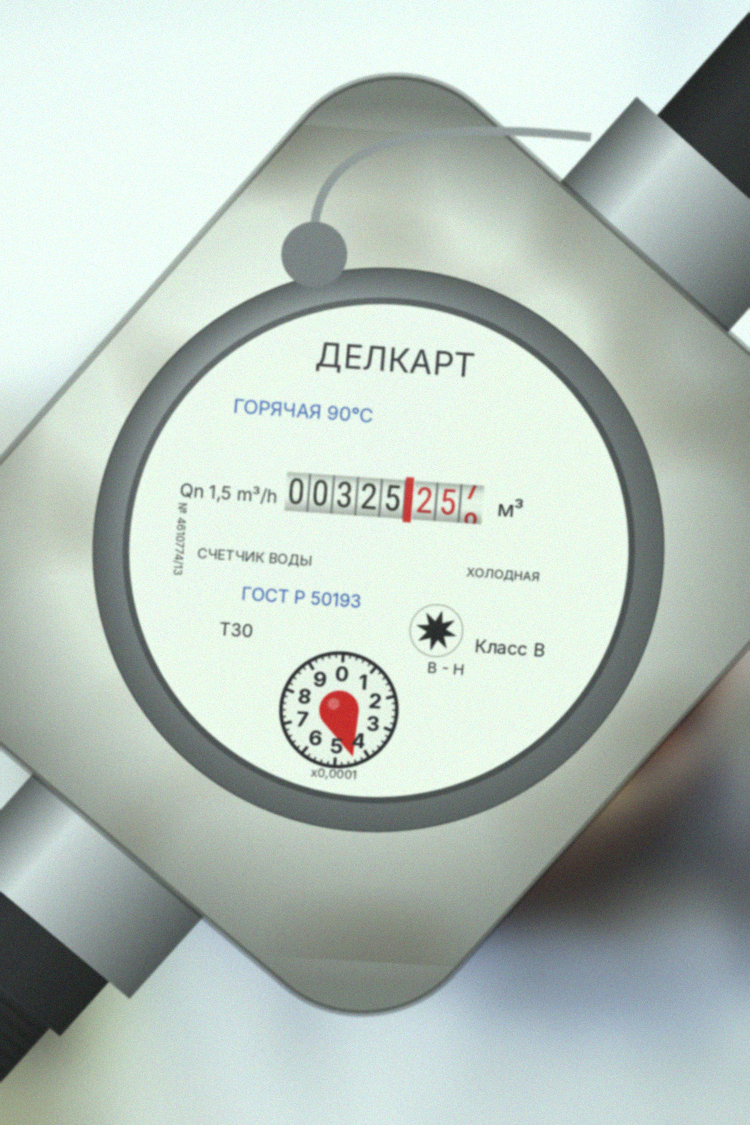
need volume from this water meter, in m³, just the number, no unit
325.2574
